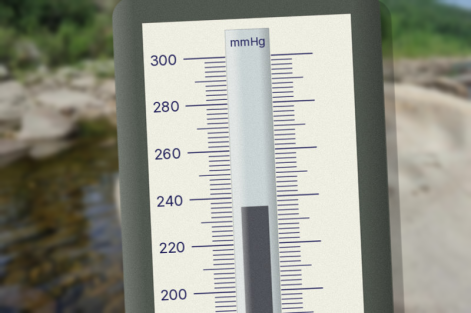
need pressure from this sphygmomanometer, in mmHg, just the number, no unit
236
